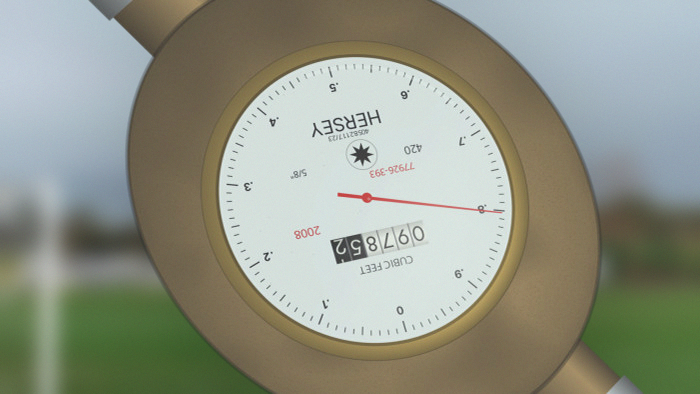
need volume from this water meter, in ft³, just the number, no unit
97851.80
